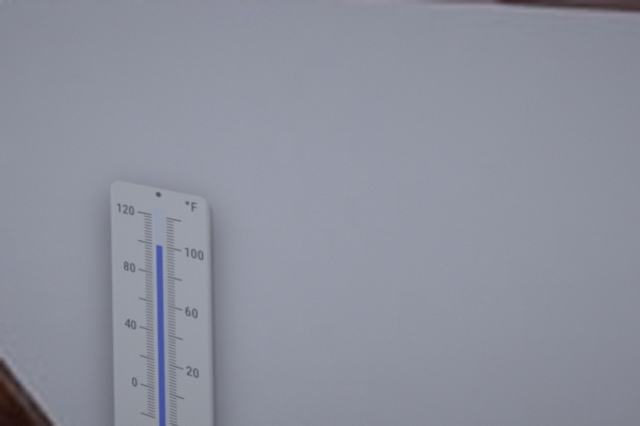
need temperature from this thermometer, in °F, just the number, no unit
100
